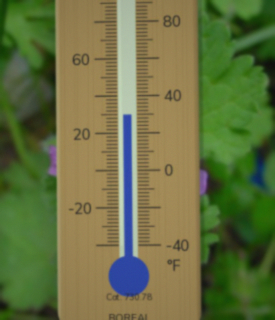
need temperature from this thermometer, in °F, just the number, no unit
30
